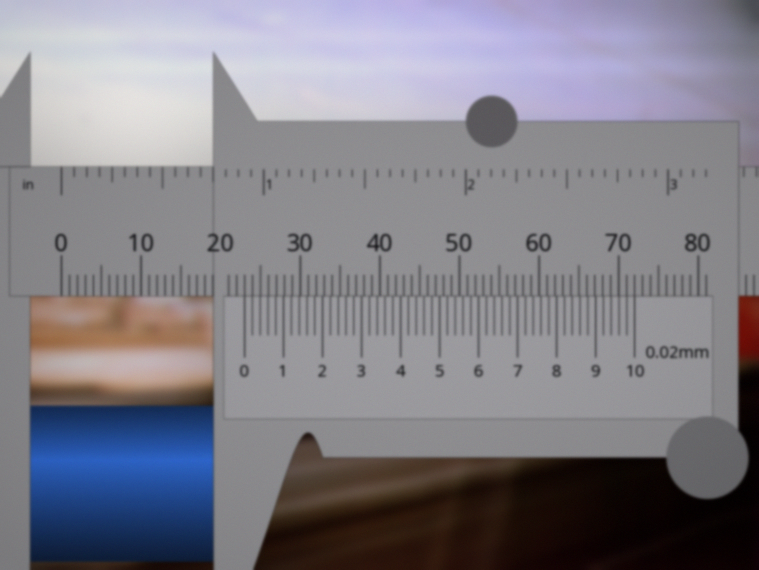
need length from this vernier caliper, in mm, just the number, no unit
23.0
